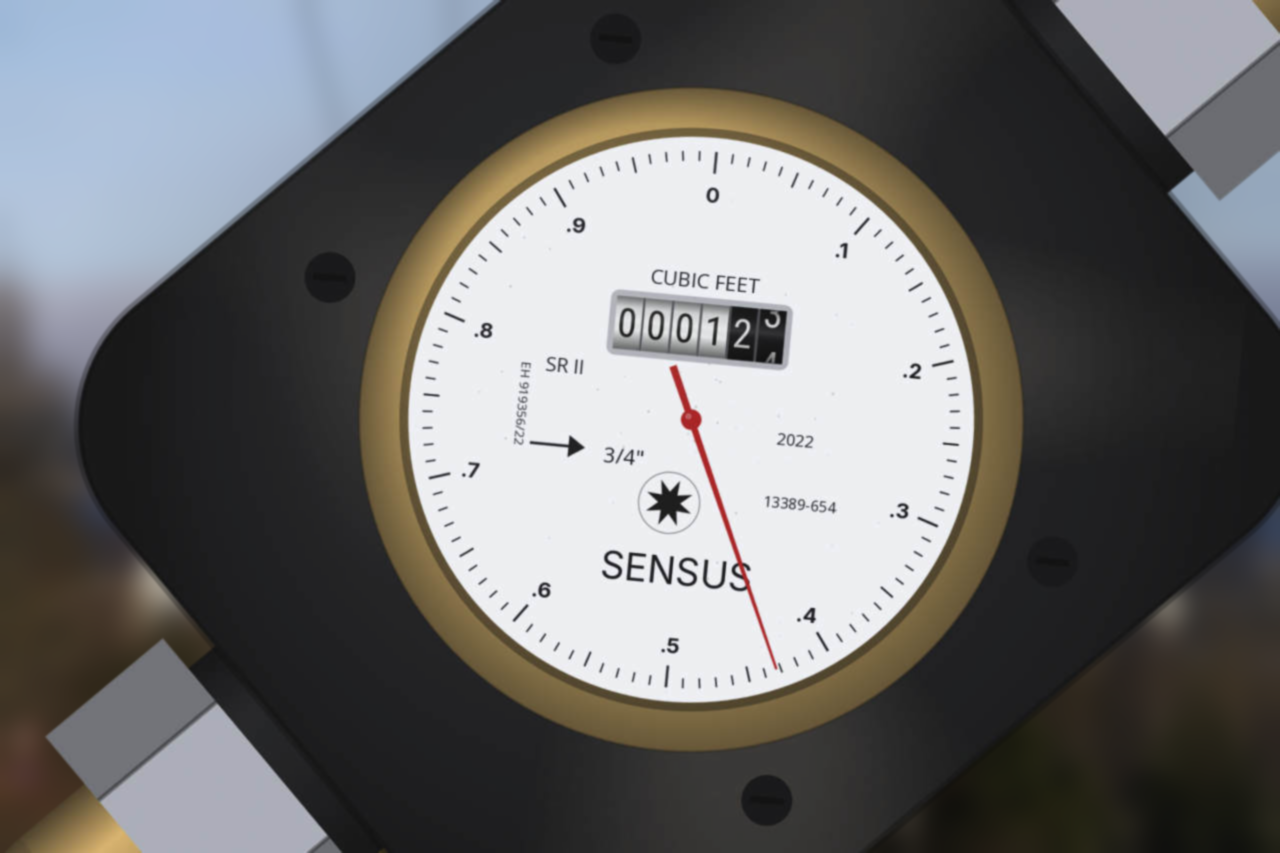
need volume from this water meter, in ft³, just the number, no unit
123.43
